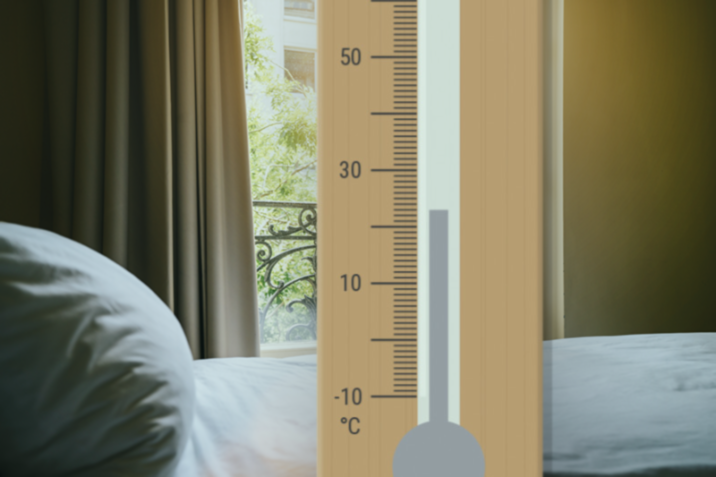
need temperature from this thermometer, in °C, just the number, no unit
23
